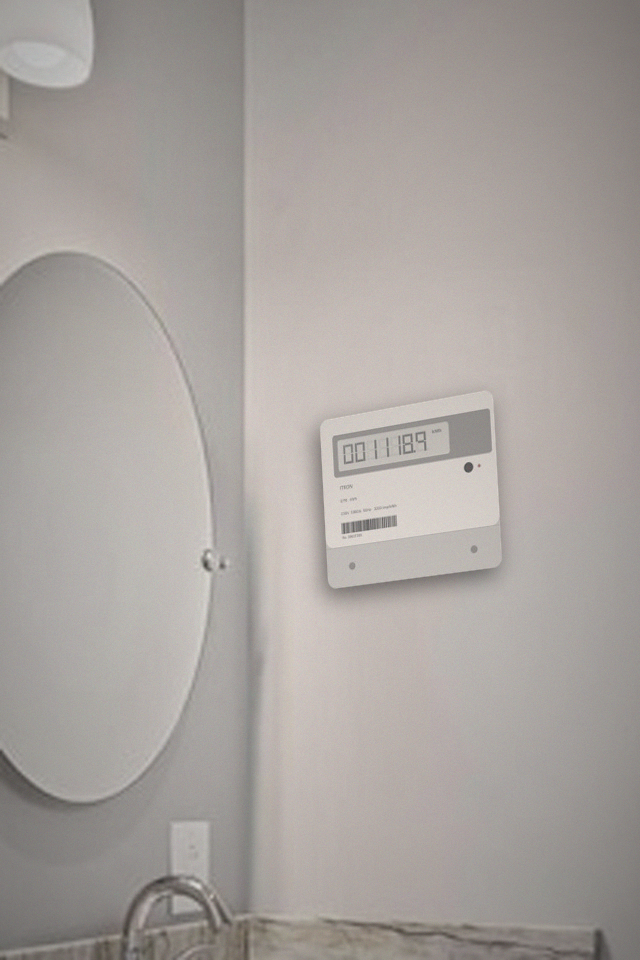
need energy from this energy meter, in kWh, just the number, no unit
1118.9
